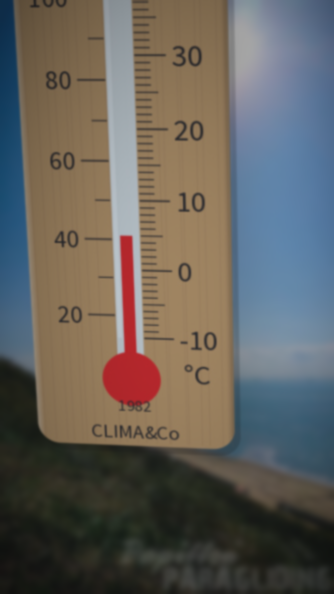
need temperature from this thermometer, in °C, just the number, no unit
5
